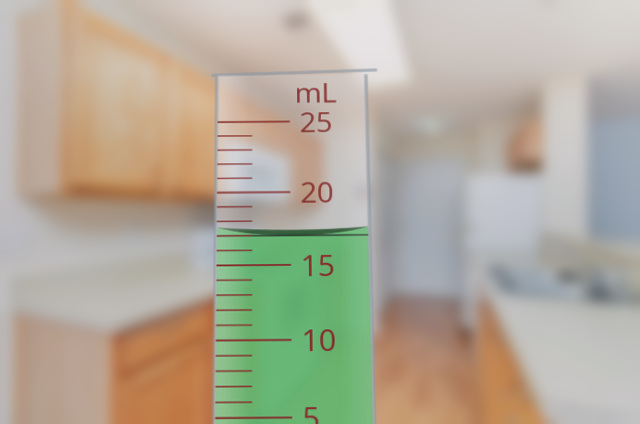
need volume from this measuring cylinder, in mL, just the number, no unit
17
